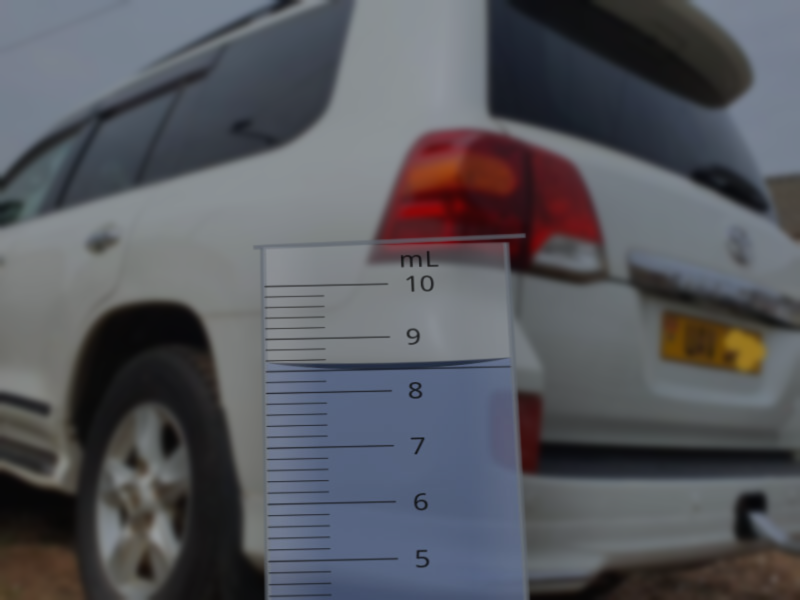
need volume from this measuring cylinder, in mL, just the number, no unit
8.4
